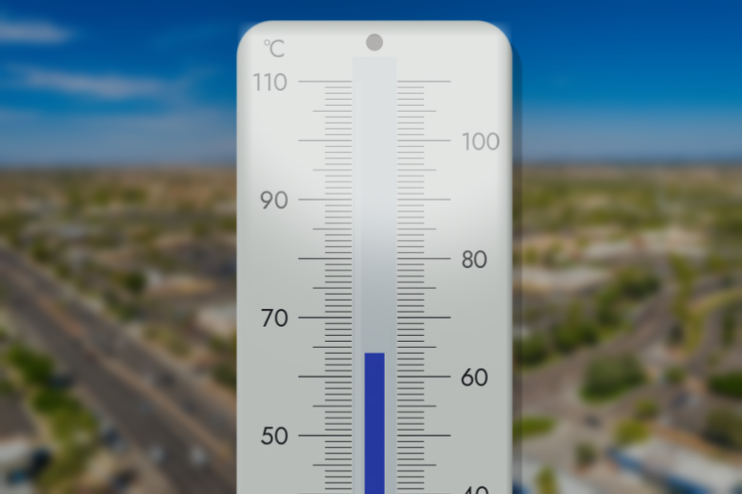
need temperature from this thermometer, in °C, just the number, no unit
64
